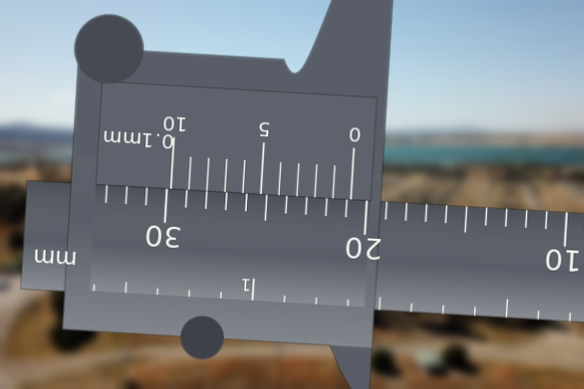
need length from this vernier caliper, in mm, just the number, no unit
20.8
